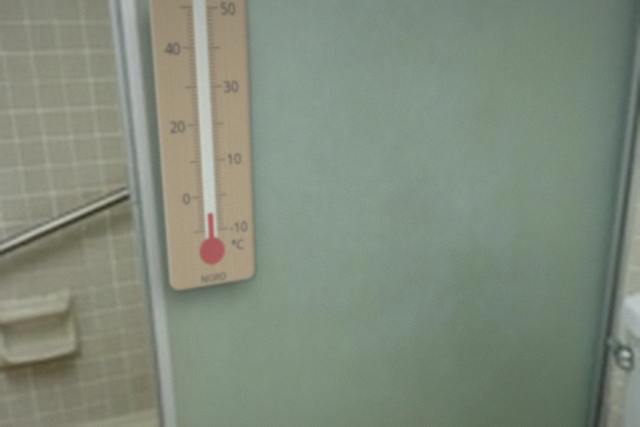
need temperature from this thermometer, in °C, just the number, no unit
-5
